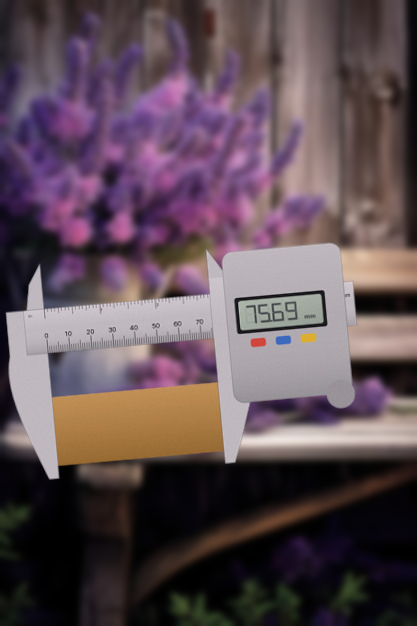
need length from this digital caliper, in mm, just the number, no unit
75.69
